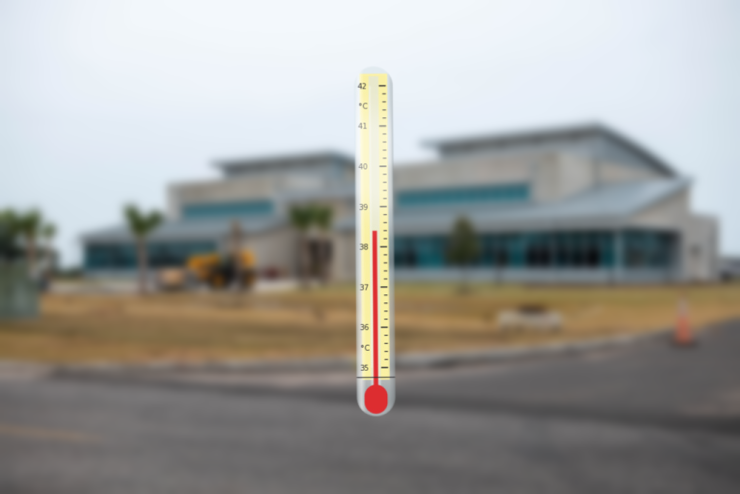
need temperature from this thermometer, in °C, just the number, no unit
38.4
